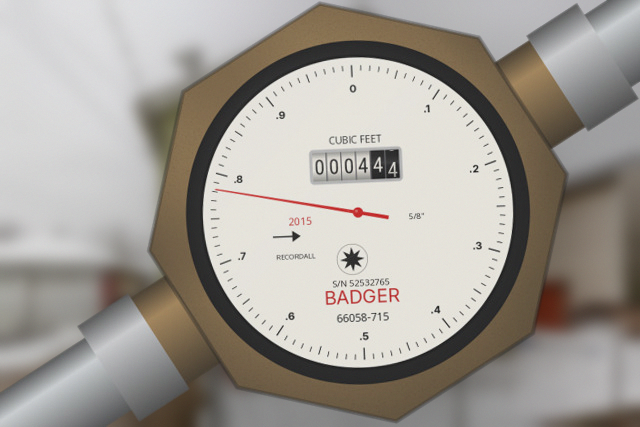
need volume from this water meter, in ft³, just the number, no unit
443.78
